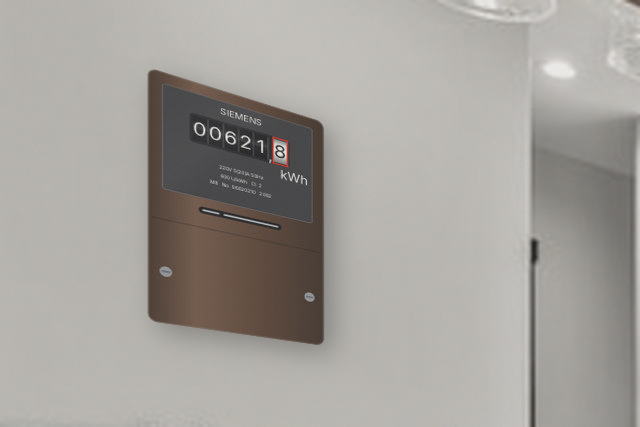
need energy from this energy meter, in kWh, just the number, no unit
621.8
